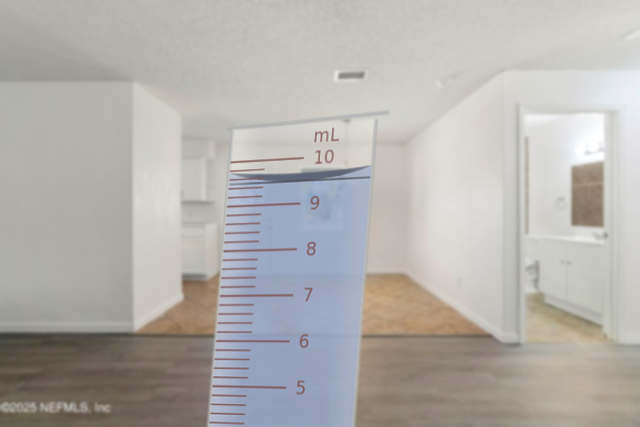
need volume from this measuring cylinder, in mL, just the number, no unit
9.5
